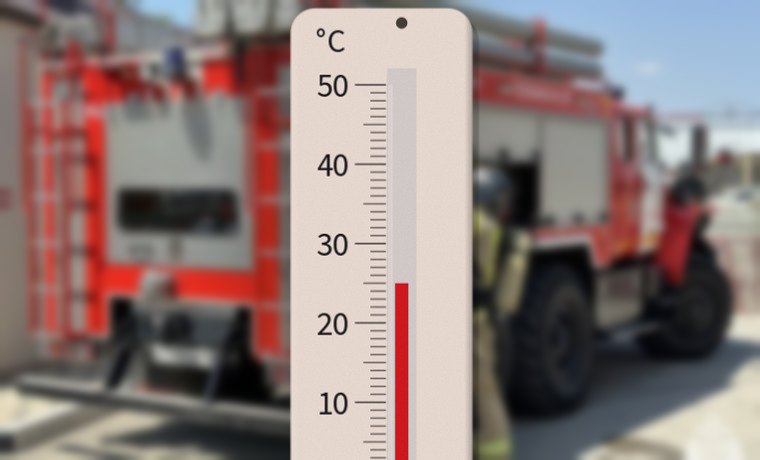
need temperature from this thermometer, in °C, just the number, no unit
25
